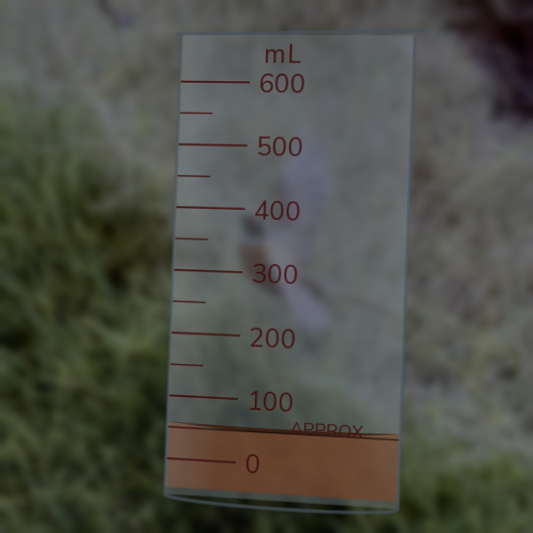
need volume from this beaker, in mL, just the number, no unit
50
